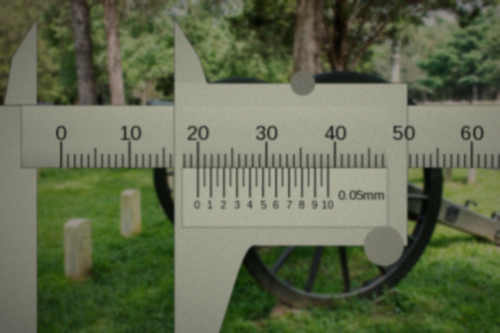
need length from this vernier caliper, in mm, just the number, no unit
20.0
